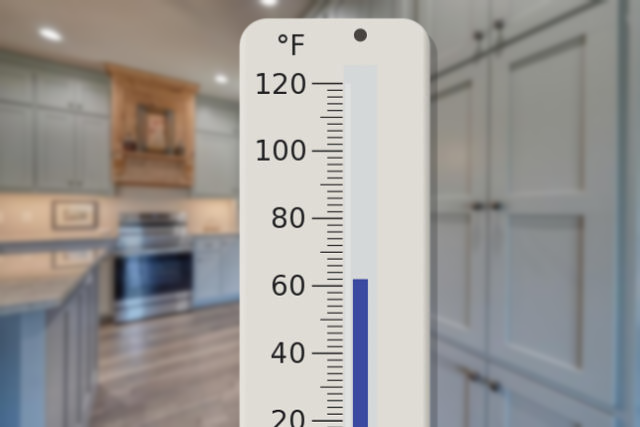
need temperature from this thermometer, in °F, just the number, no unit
62
